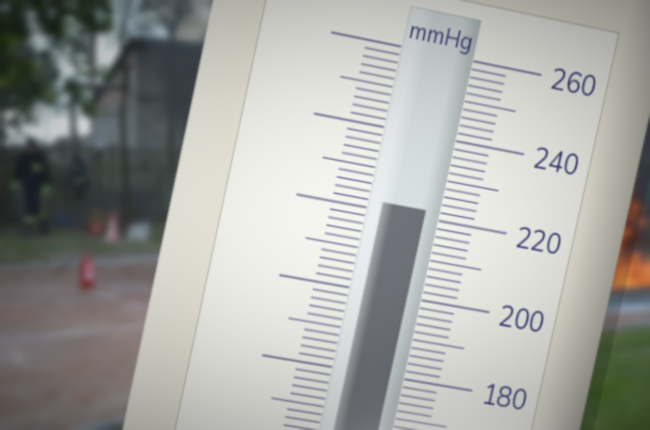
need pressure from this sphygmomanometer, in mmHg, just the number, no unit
222
